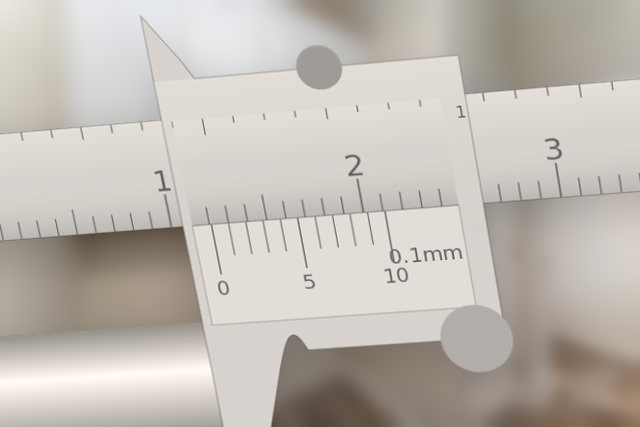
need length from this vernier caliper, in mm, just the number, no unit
12.1
